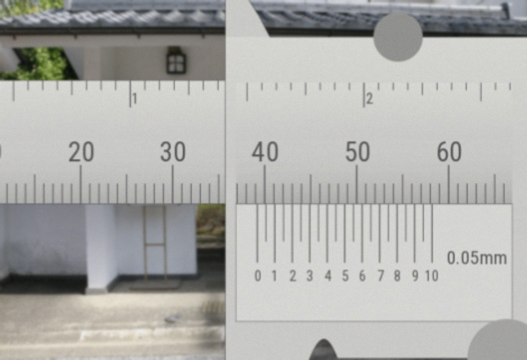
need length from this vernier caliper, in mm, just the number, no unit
39.2
